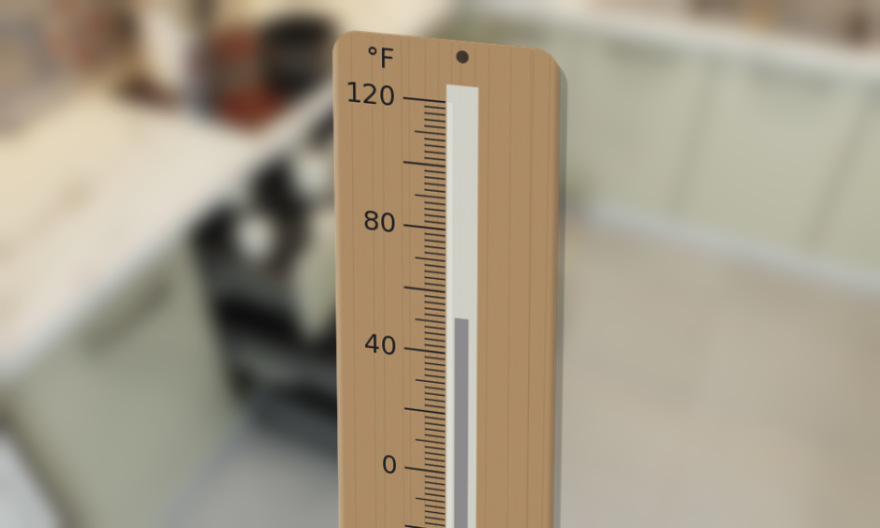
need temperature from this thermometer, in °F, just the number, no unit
52
